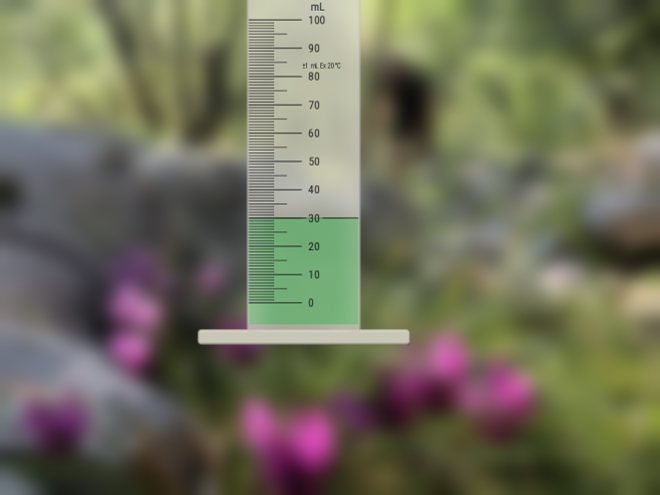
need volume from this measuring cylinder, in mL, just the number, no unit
30
